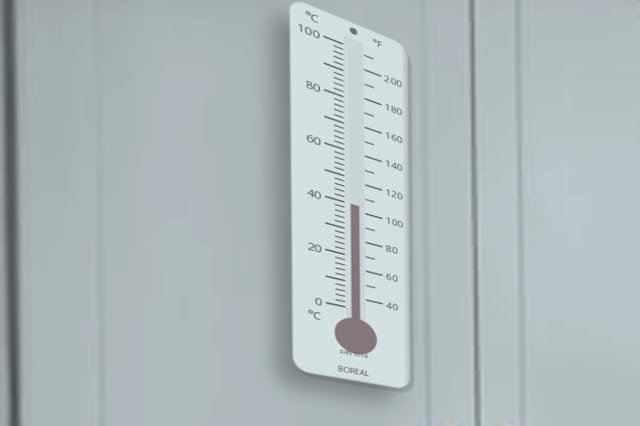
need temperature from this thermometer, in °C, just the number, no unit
40
